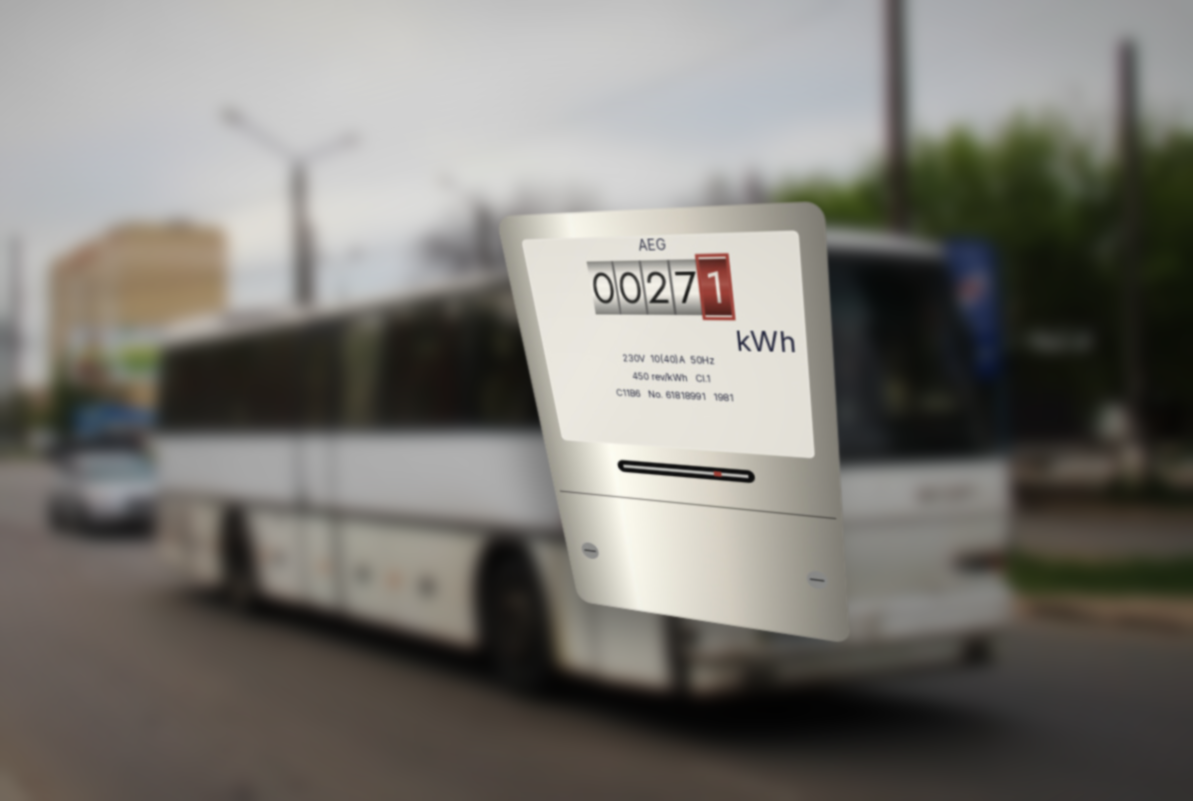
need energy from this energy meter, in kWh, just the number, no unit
27.1
